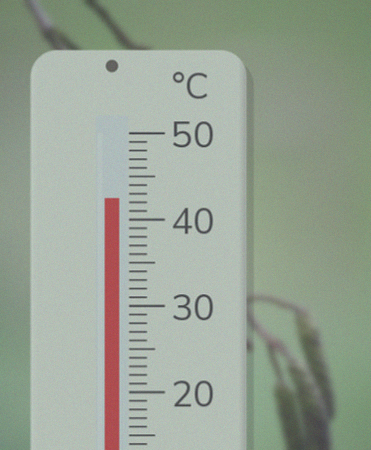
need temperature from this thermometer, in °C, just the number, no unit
42.5
